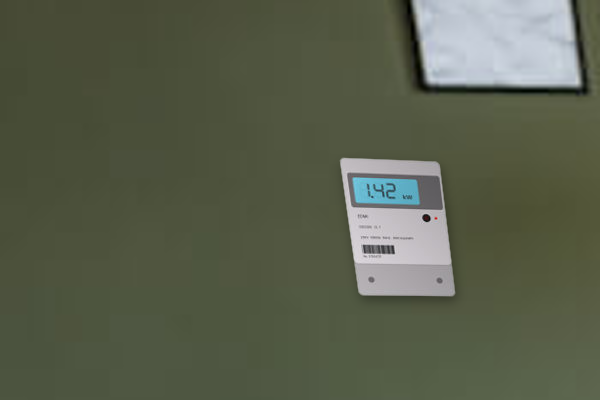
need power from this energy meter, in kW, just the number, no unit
1.42
